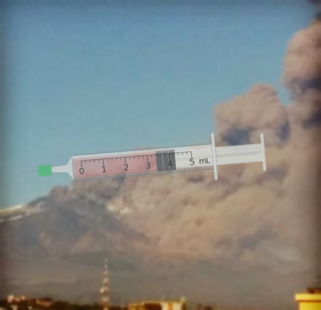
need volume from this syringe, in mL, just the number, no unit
3.4
